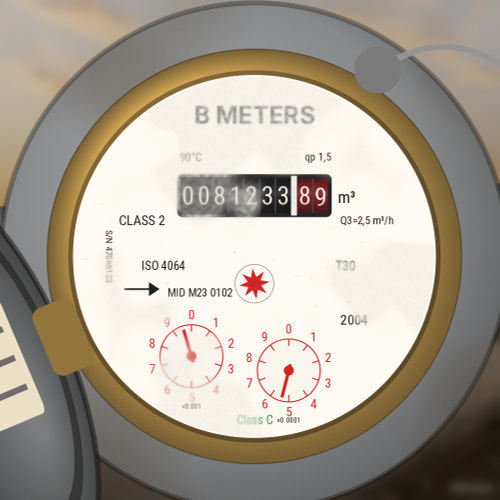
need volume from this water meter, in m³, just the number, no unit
81233.8895
